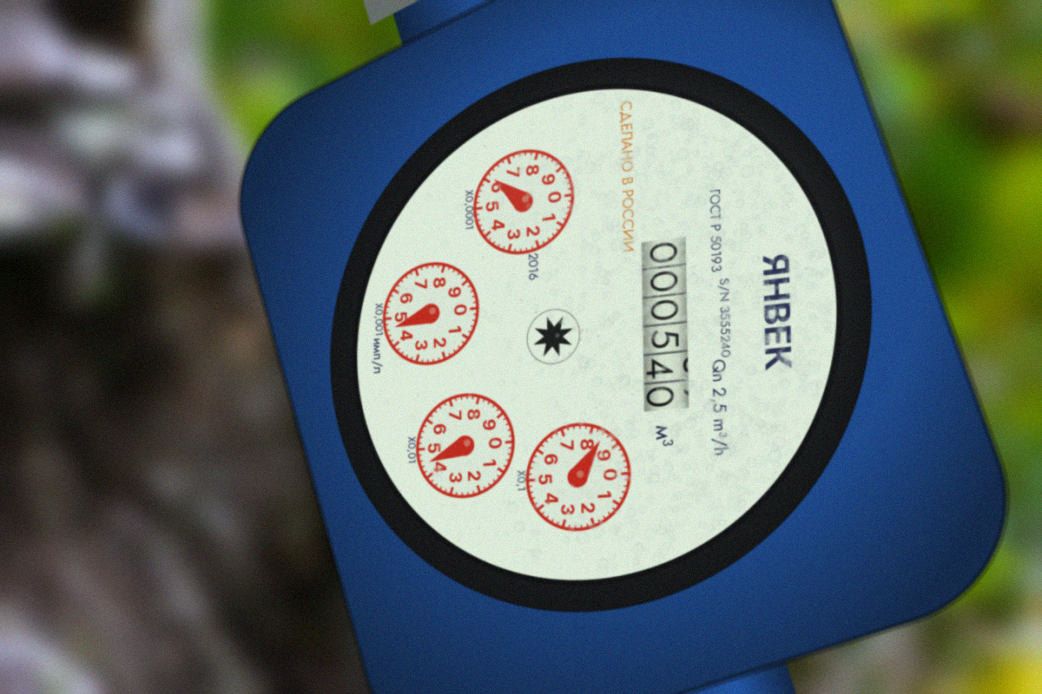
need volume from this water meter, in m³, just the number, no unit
539.8446
